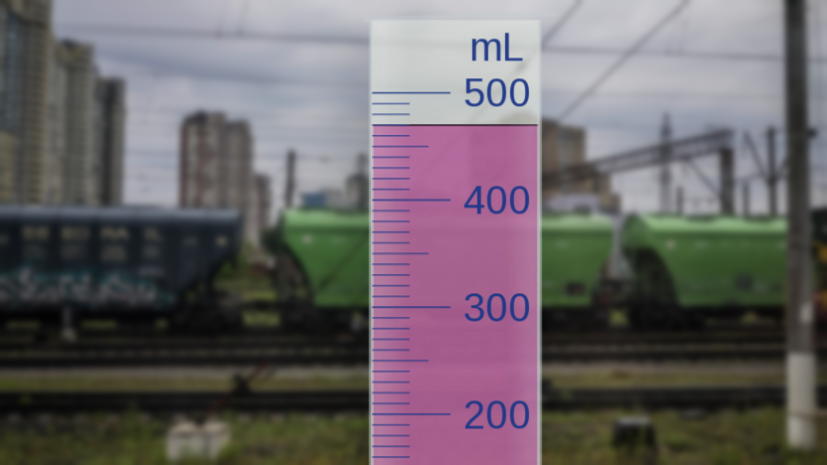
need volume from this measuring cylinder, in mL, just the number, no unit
470
